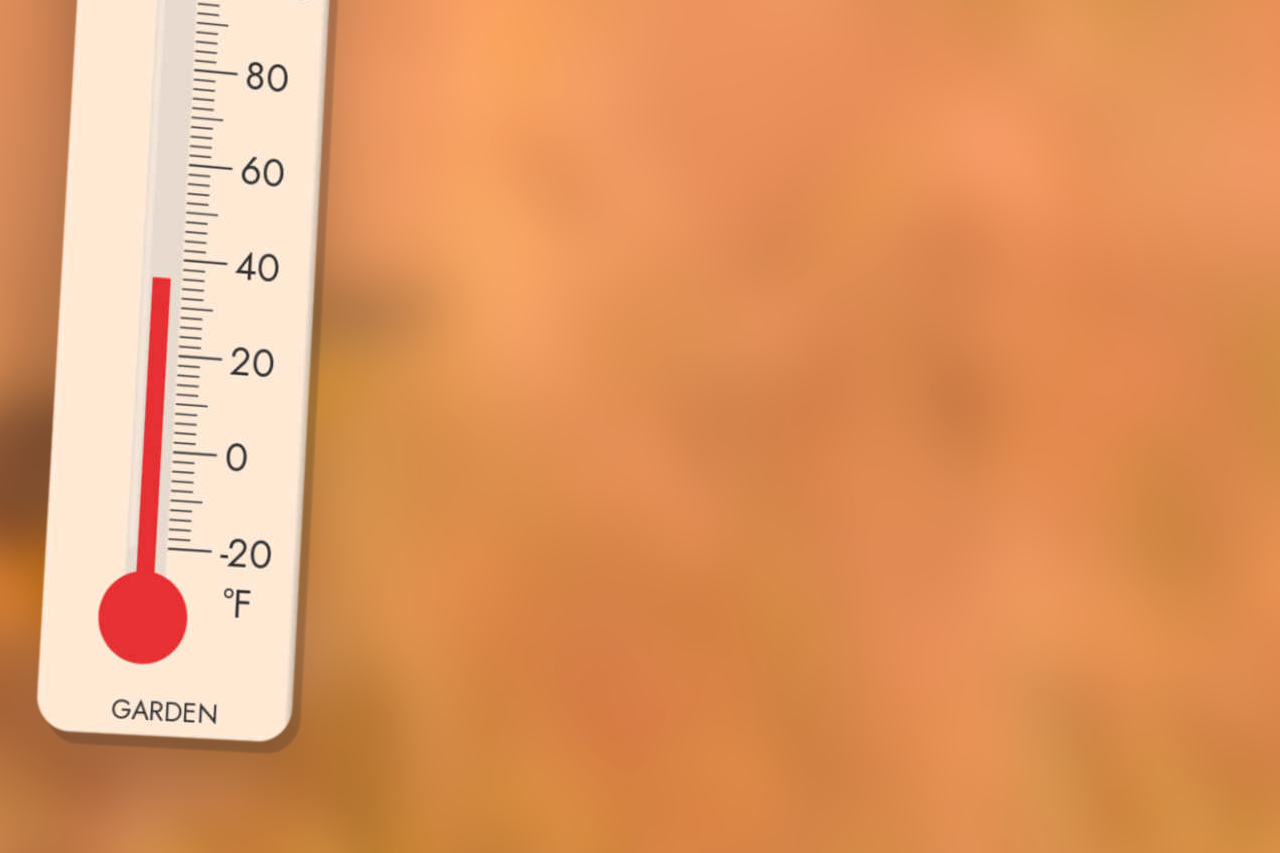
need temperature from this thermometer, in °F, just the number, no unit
36
